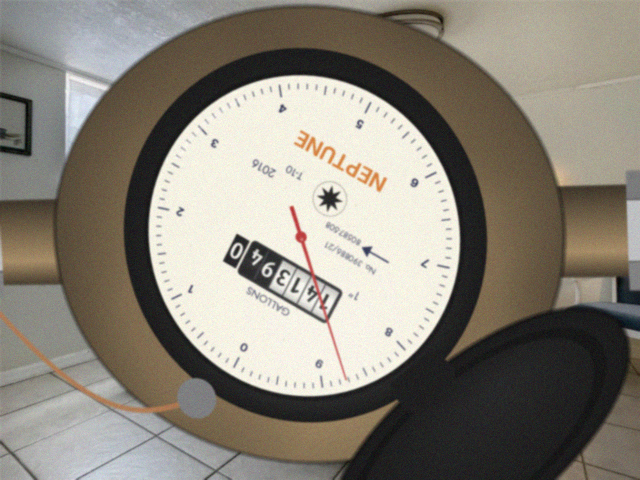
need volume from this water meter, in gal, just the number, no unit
1413938.7
